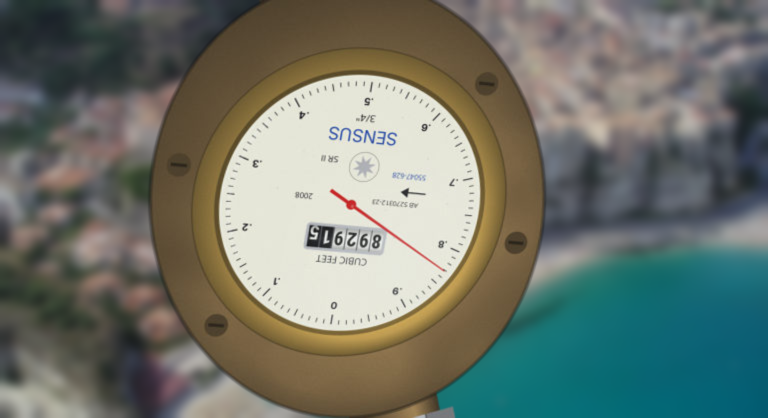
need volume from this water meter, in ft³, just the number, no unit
892914.83
